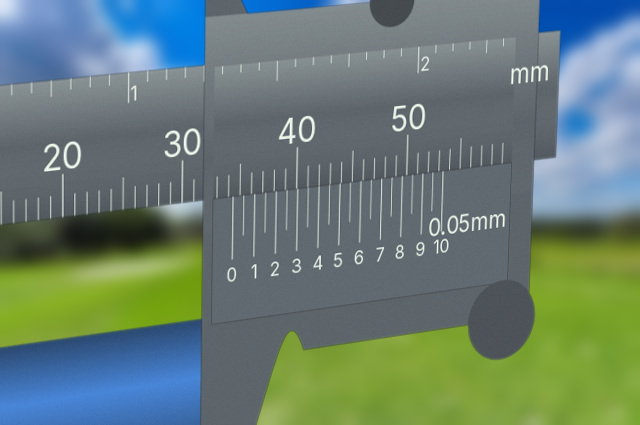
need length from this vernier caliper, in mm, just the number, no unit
34.4
